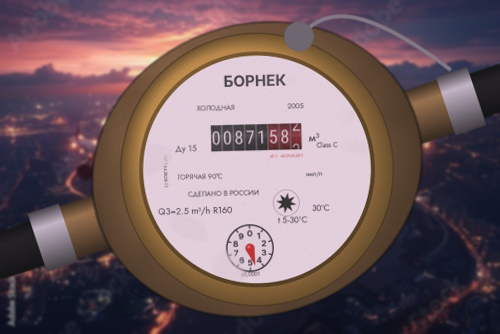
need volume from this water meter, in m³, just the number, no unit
871.5824
